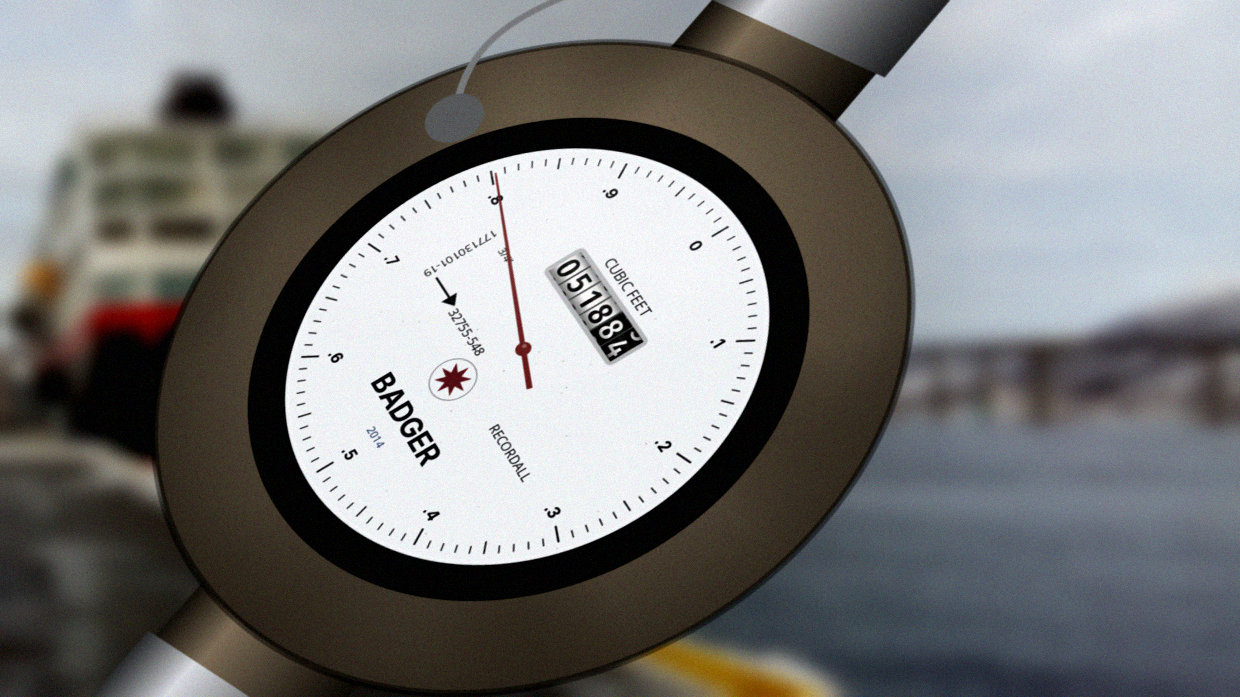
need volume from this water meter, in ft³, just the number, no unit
51883.80
